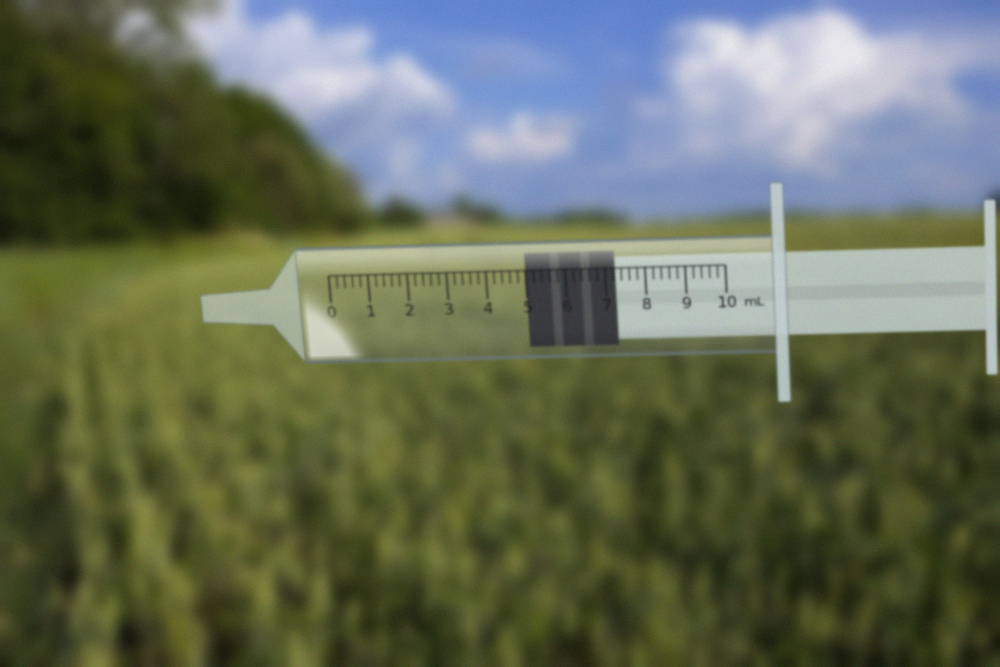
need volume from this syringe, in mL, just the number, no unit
5
